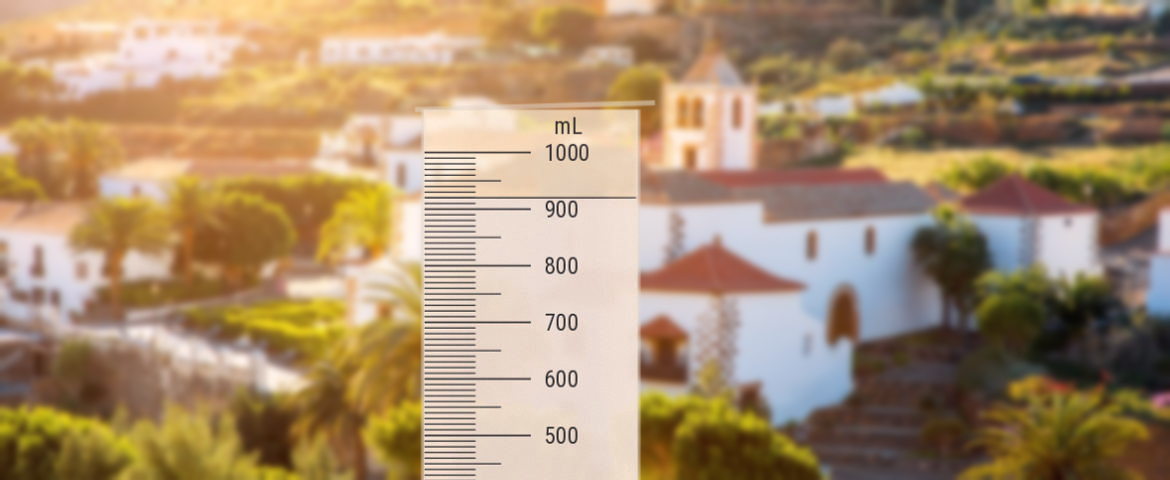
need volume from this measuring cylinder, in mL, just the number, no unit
920
